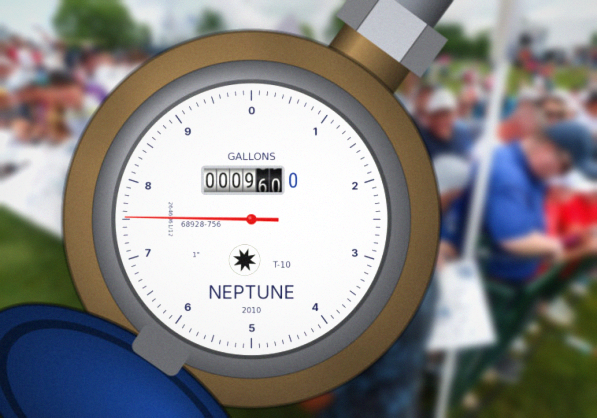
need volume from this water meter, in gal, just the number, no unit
9597.5
